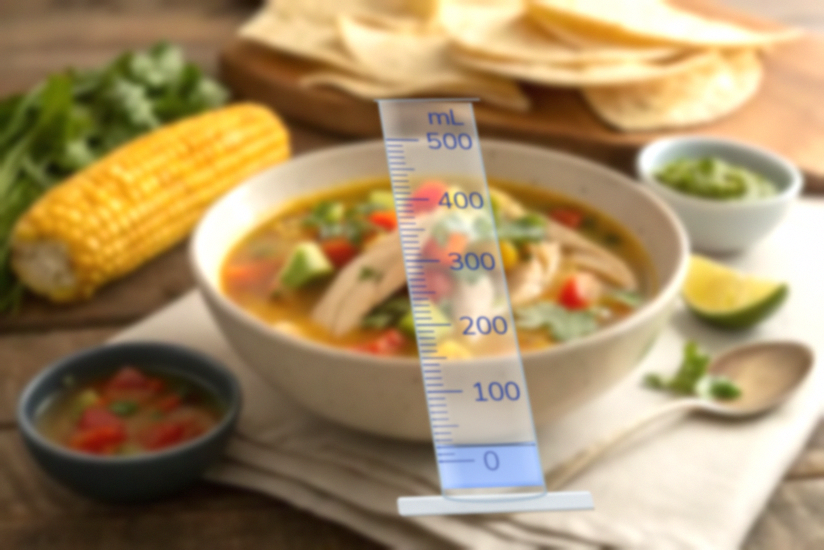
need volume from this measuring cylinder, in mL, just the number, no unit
20
